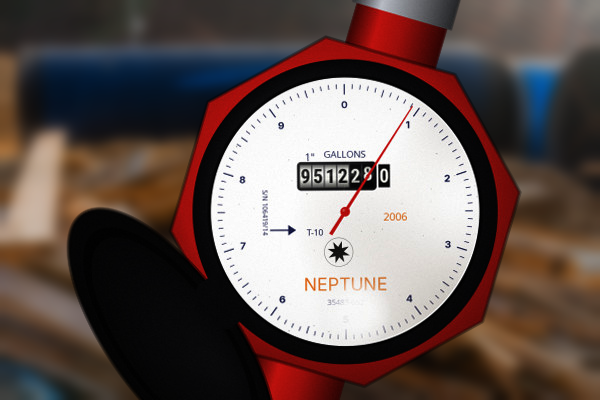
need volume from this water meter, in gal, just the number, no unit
9512280.9
